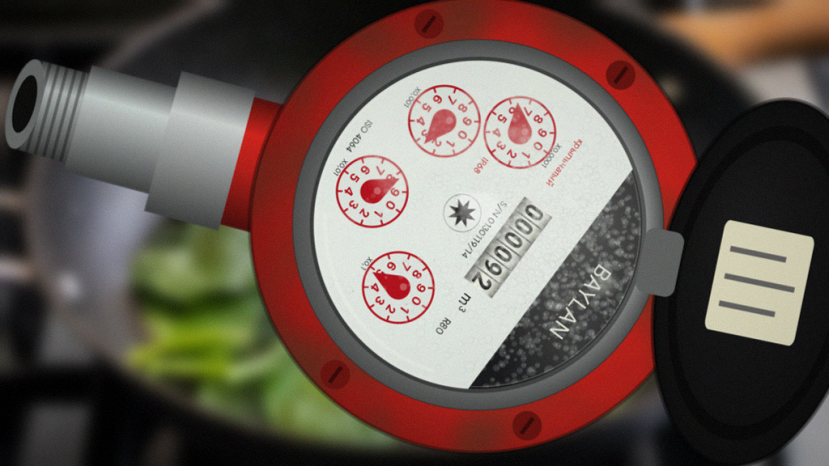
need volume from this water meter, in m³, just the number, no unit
92.4826
